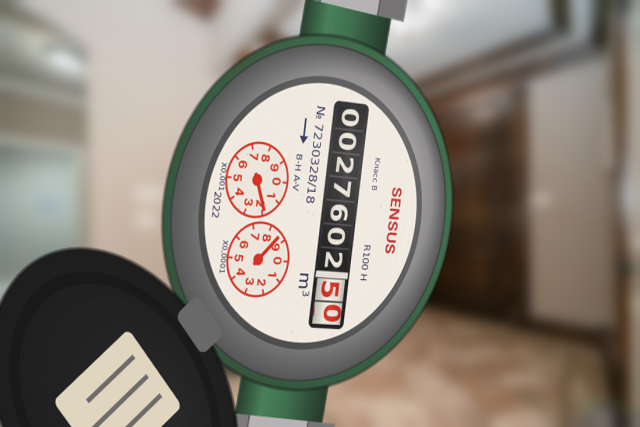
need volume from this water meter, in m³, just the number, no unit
27602.5018
